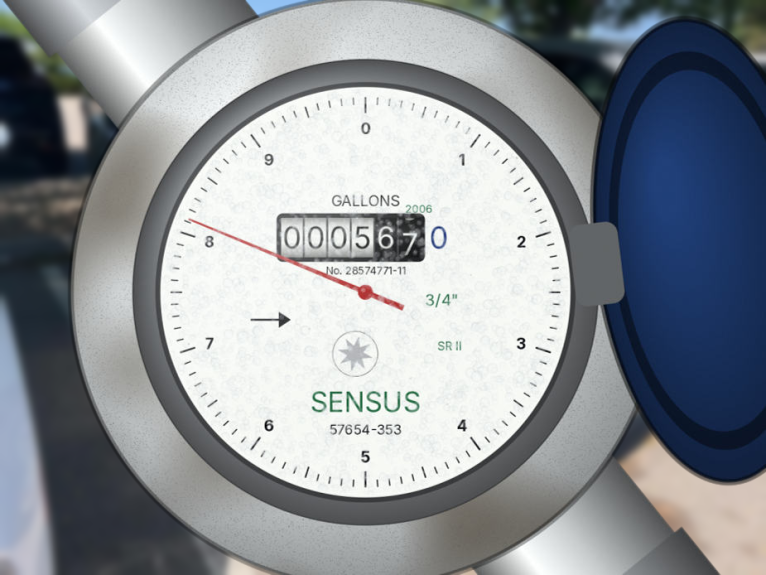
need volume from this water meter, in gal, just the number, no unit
5668.1
